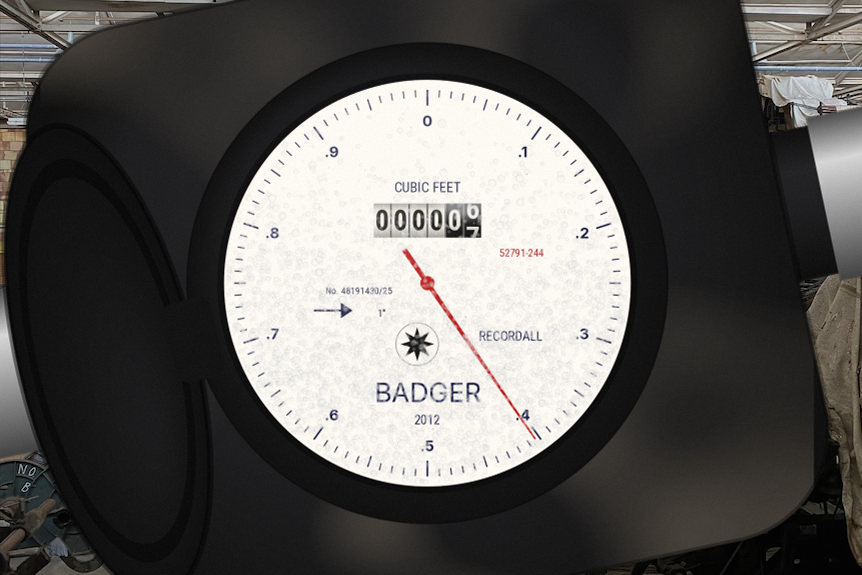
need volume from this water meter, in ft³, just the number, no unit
6.40
